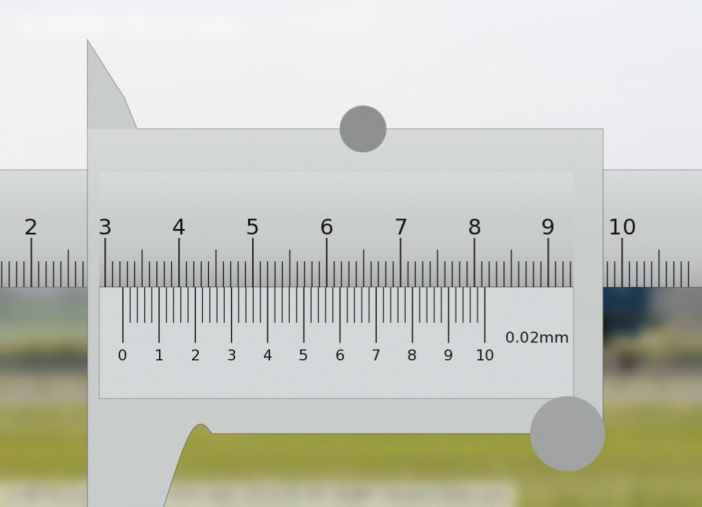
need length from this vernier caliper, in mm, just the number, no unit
32.4
